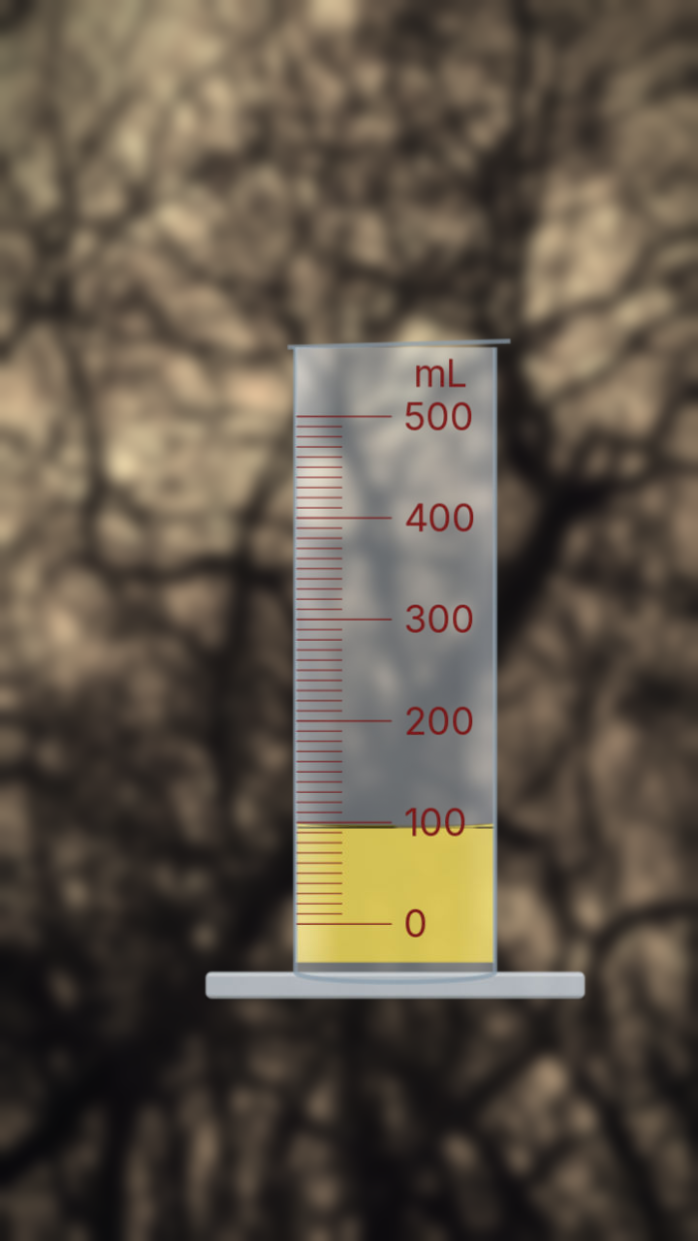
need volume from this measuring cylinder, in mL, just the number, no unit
95
